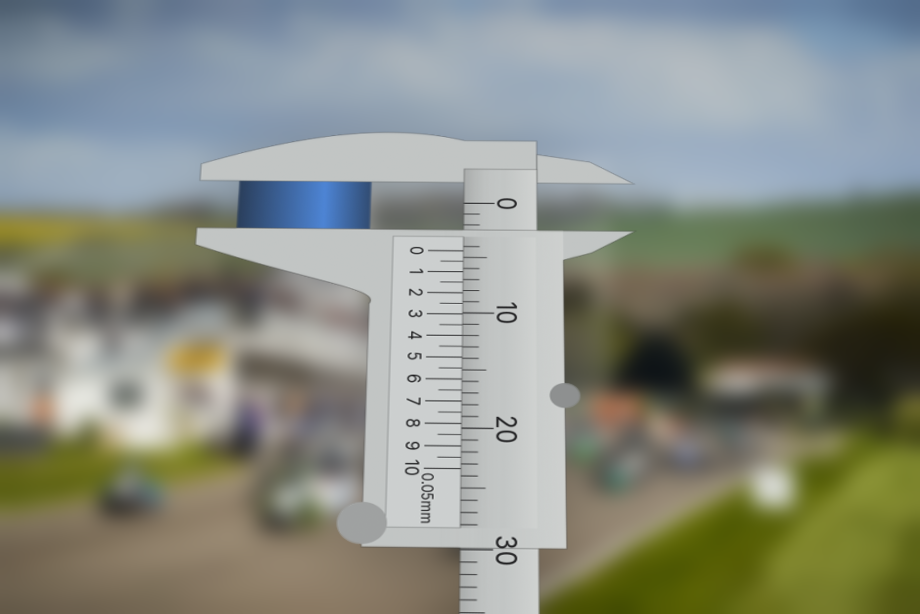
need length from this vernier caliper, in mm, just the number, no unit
4.4
